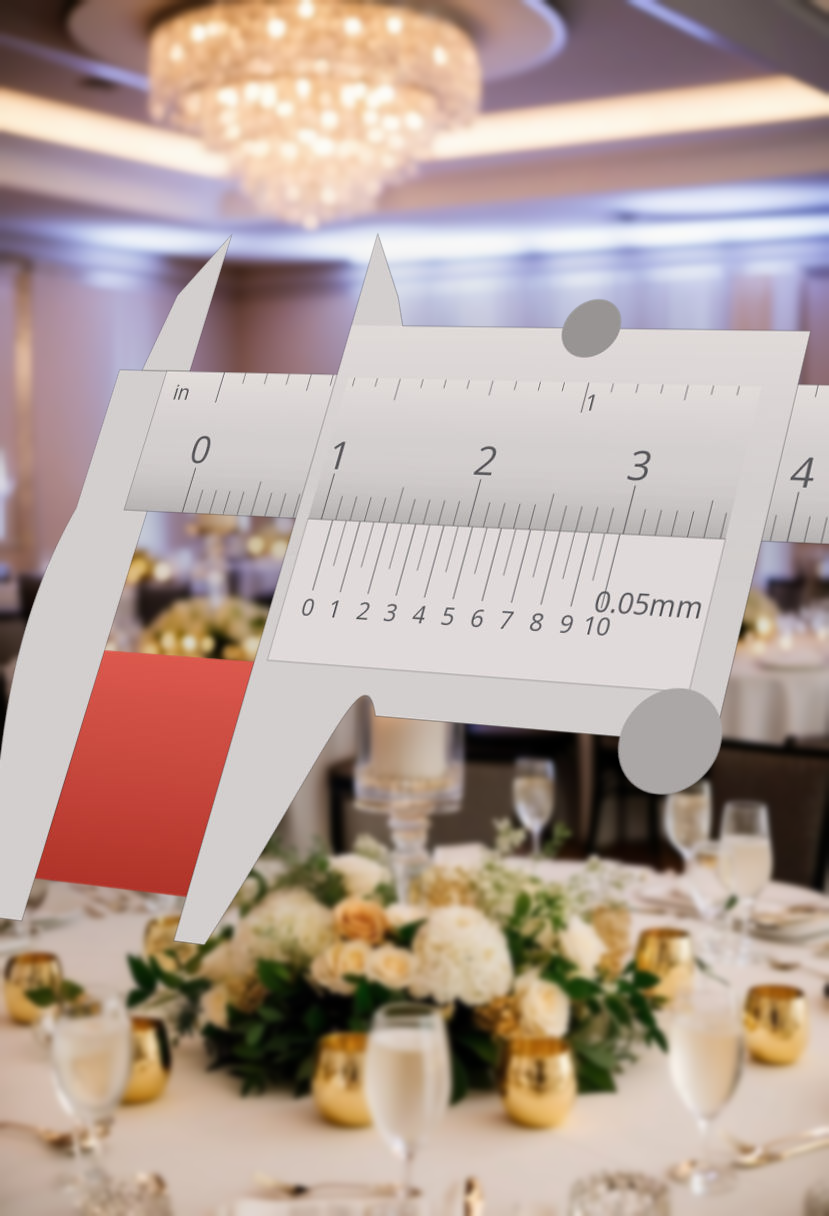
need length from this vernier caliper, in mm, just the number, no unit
10.8
